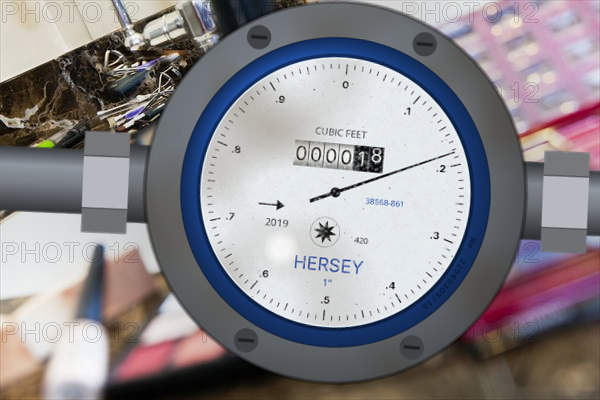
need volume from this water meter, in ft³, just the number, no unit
18.18
